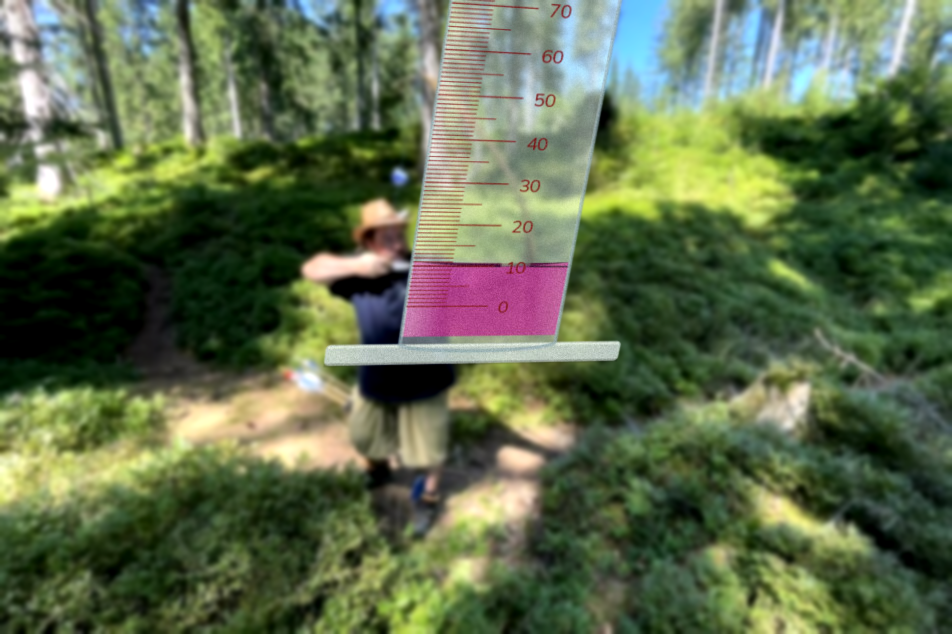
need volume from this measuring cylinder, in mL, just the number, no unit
10
